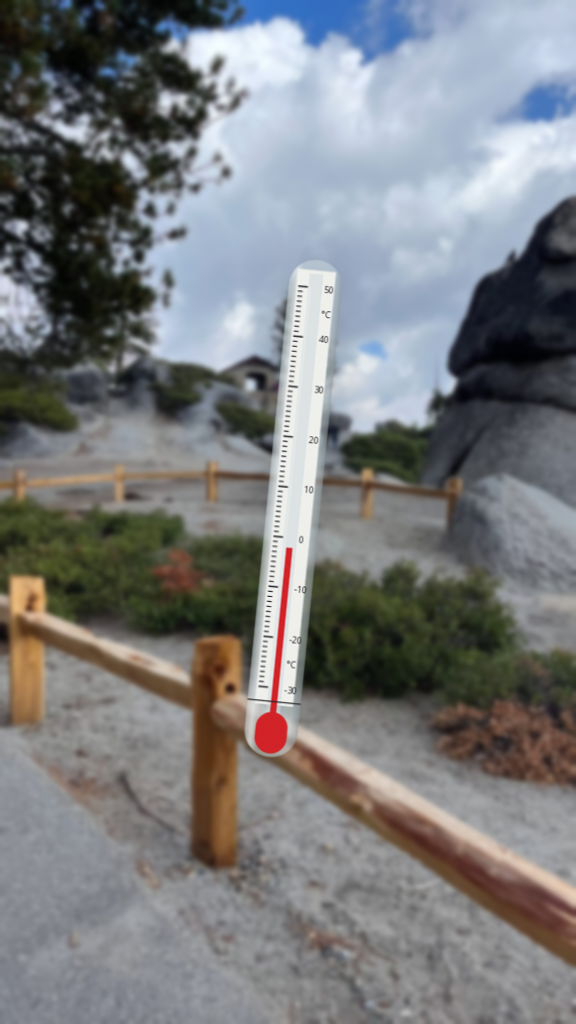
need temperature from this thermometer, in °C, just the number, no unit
-2
